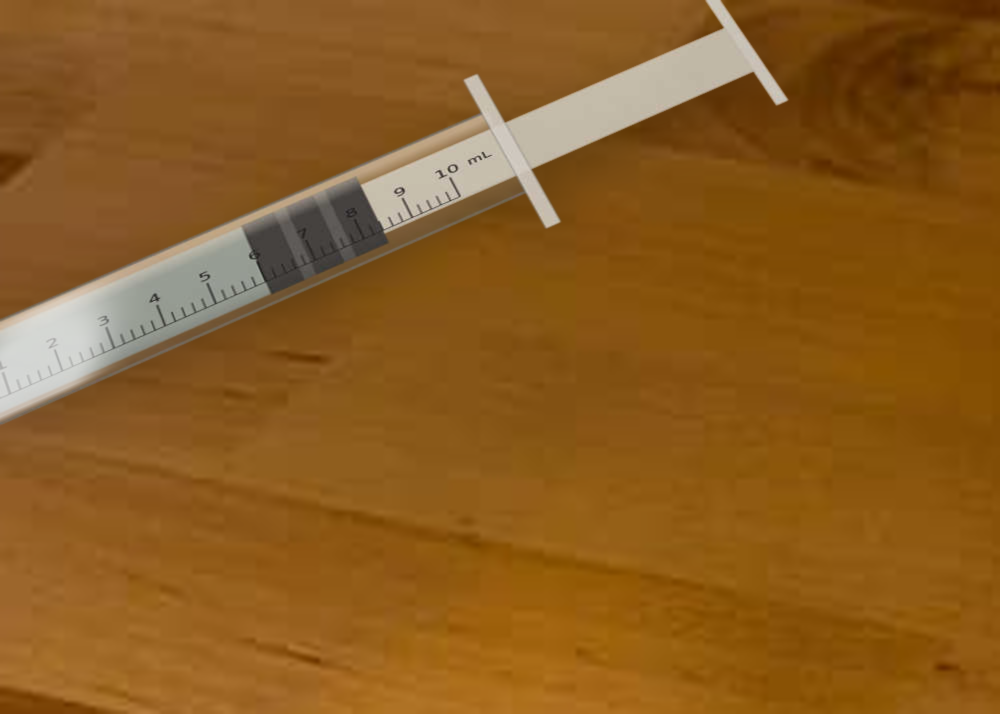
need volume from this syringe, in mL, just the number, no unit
6
